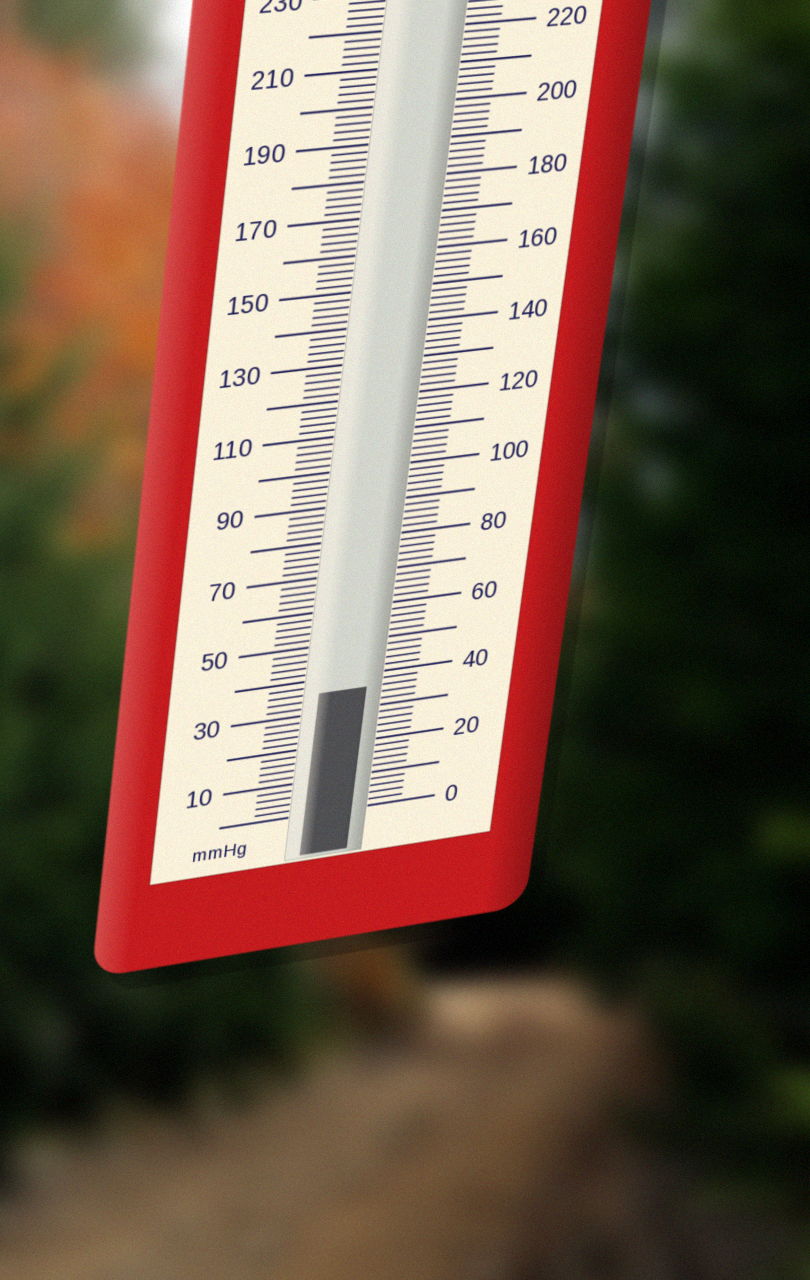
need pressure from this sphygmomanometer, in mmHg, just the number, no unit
36
